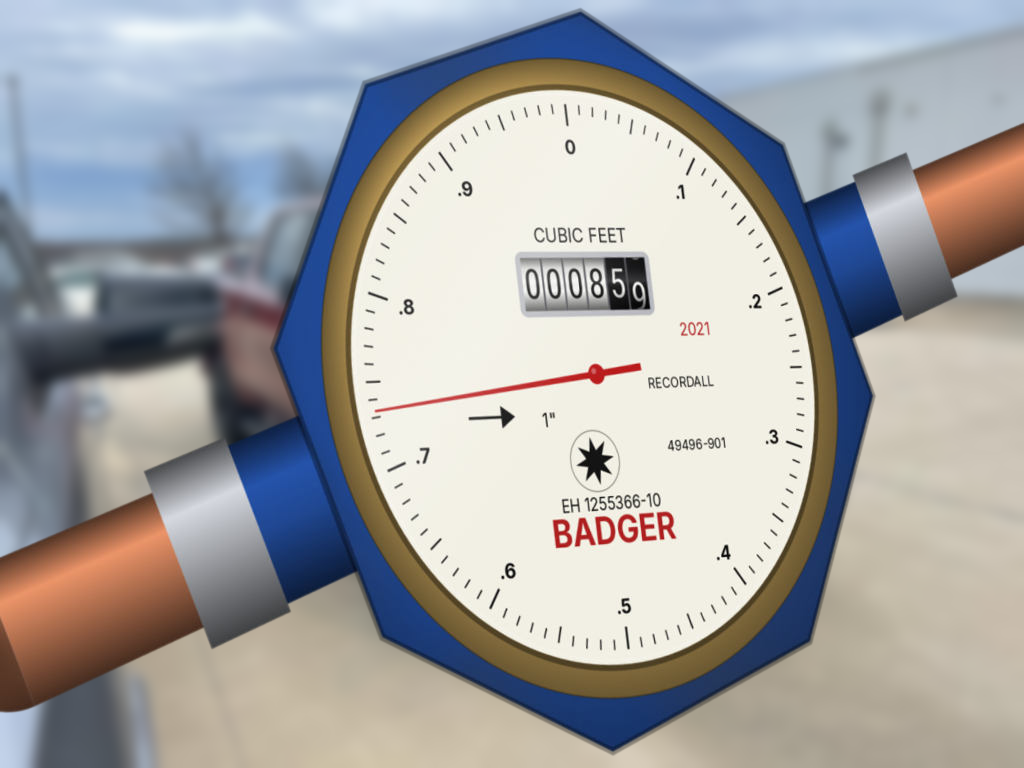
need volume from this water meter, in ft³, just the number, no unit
858.73
